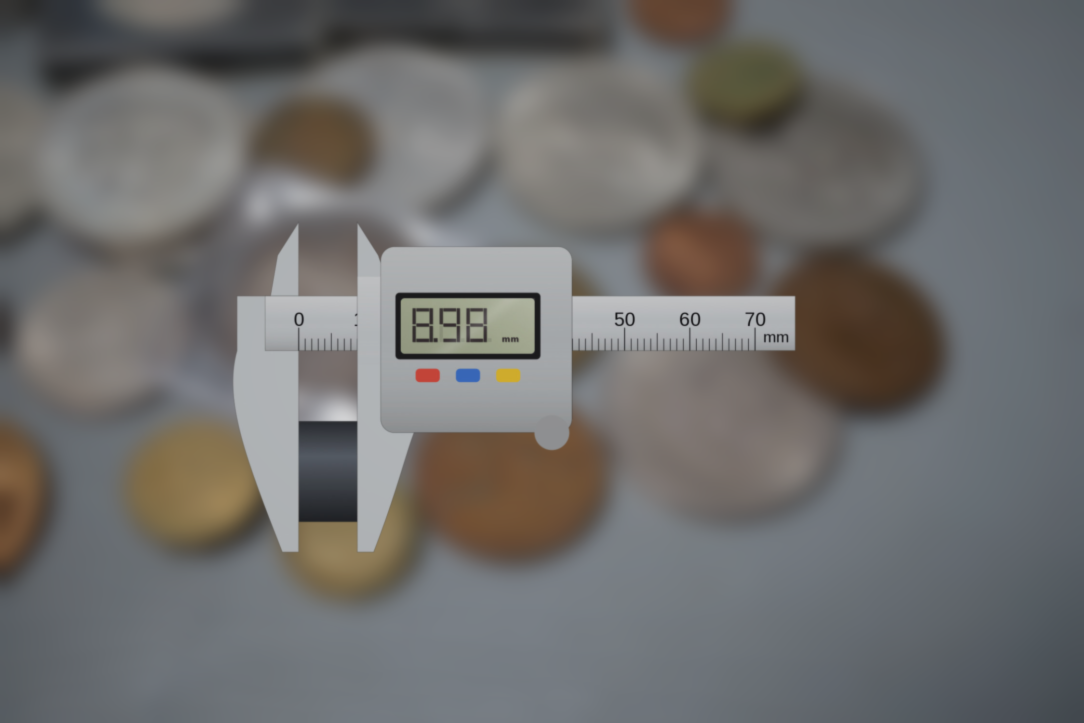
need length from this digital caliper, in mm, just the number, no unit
8.98
